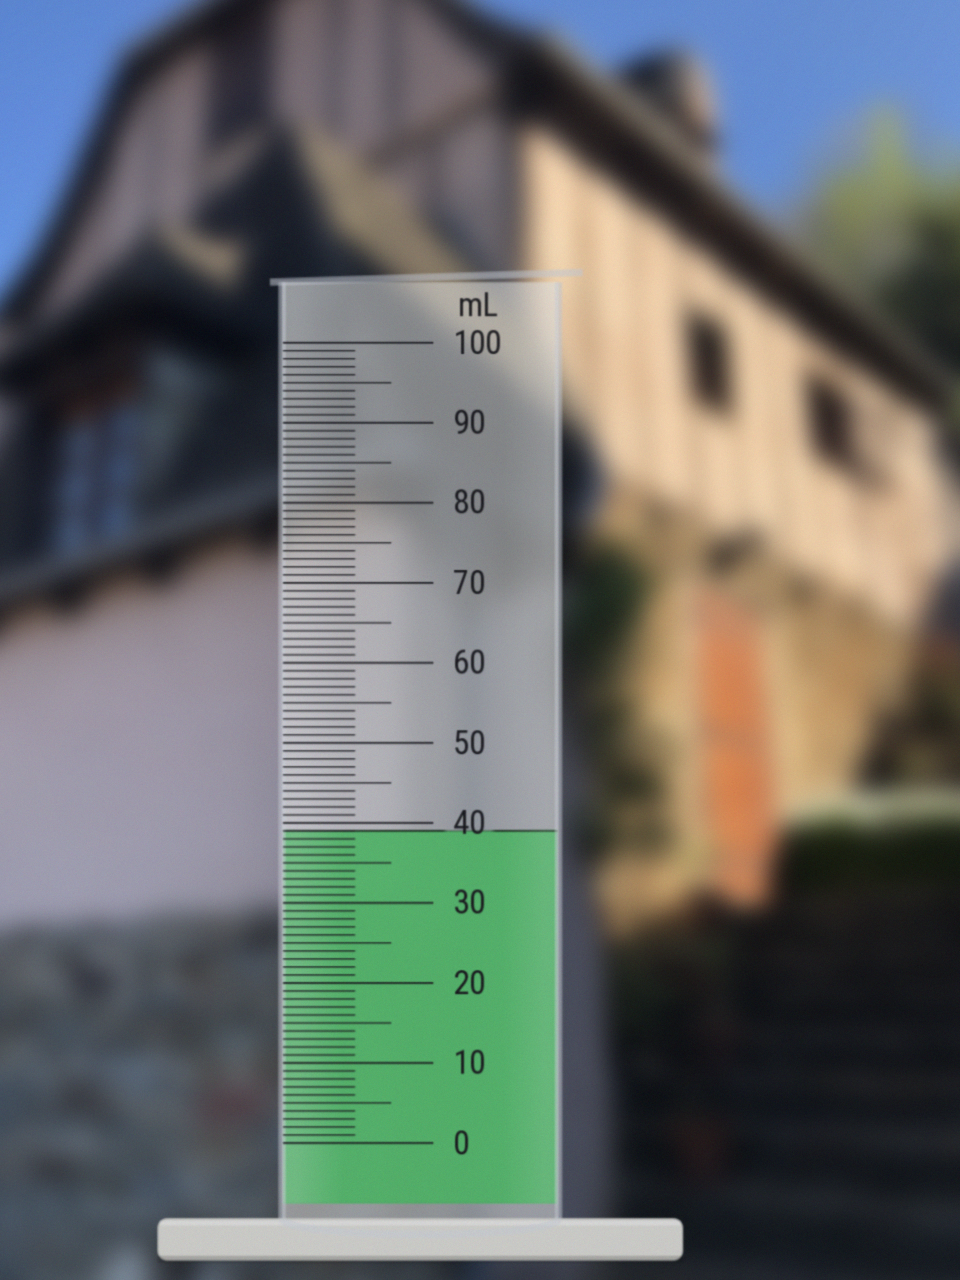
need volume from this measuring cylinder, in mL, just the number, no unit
39
